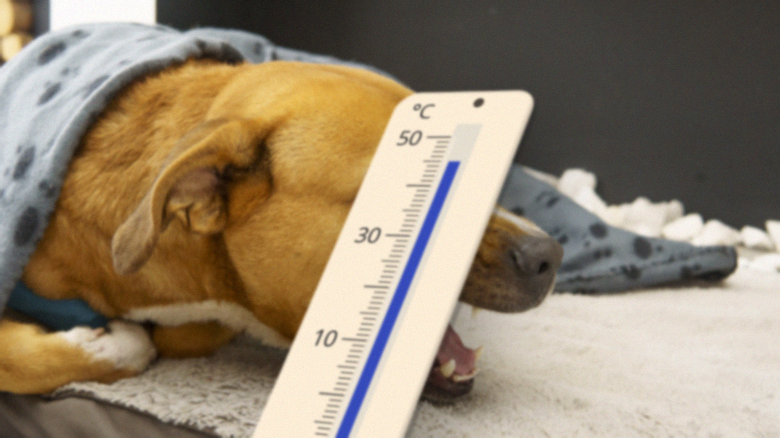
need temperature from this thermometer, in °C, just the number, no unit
45
